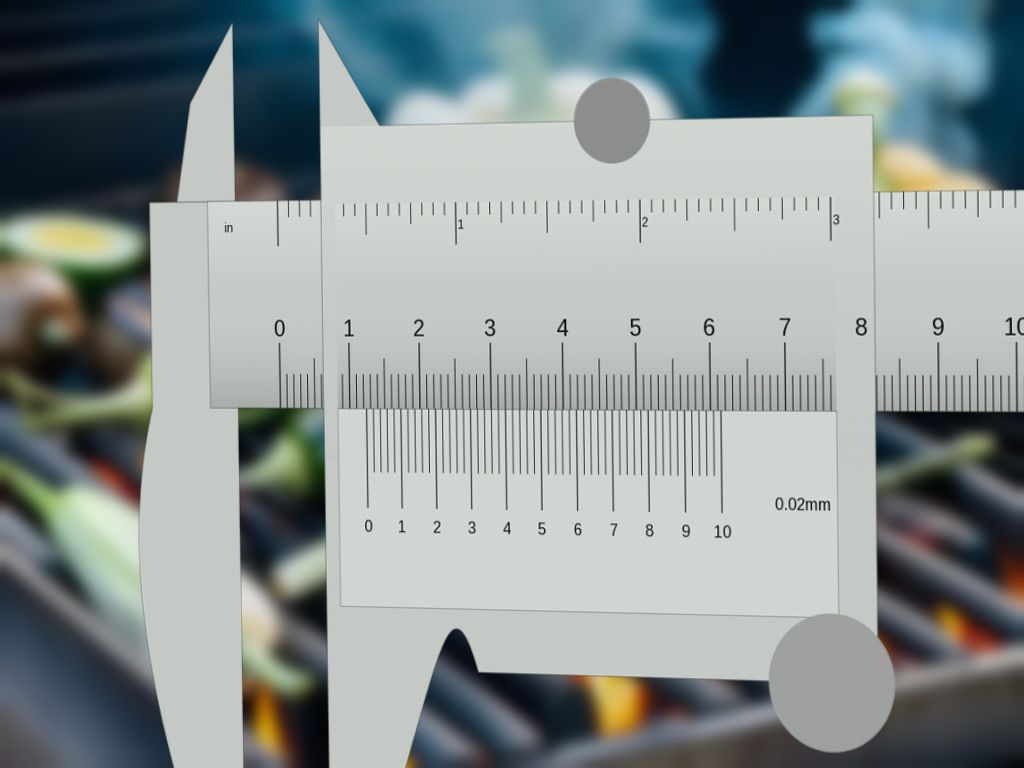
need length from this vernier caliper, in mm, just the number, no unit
12.4
